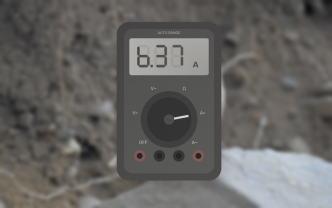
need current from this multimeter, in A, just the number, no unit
6.37
